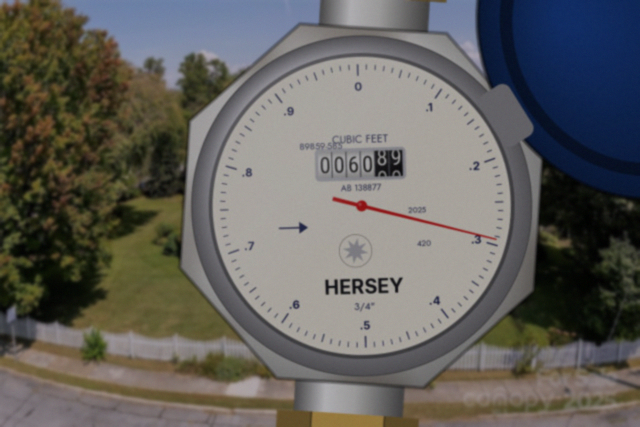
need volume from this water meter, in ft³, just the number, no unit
6089.29
